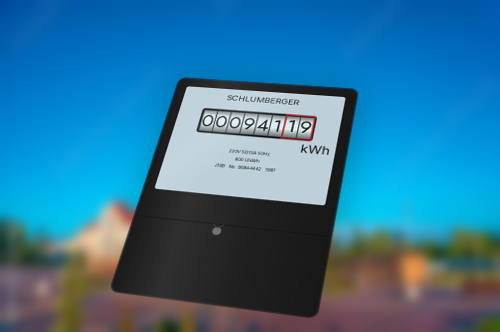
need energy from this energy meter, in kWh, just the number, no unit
941.19
